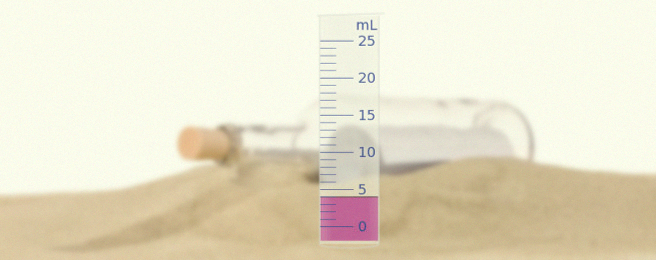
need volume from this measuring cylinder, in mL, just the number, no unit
4
